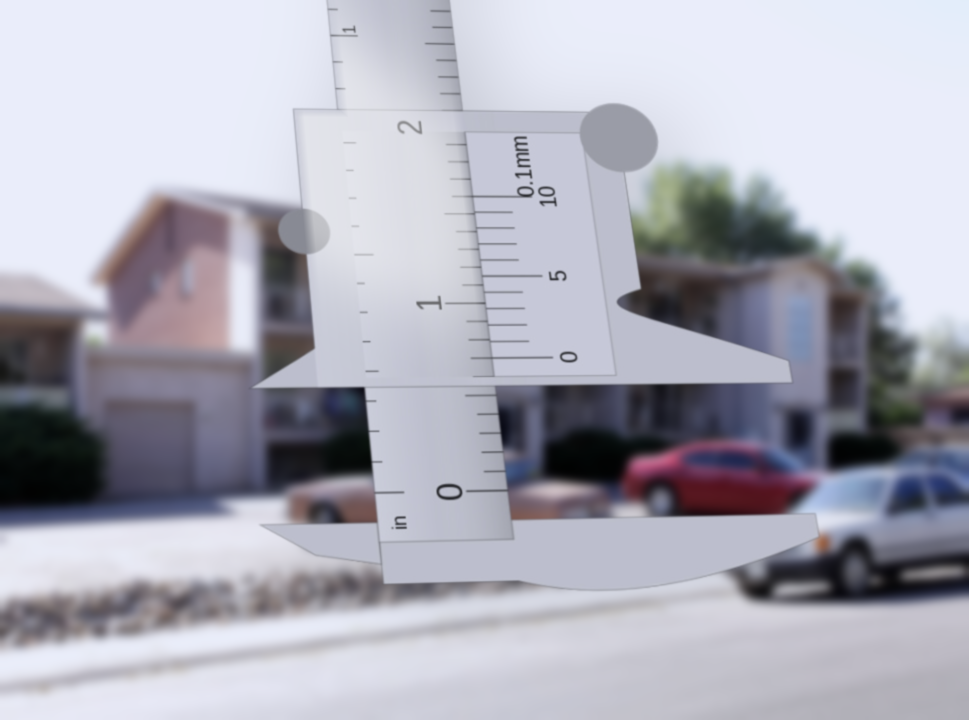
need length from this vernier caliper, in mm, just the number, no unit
7.0
